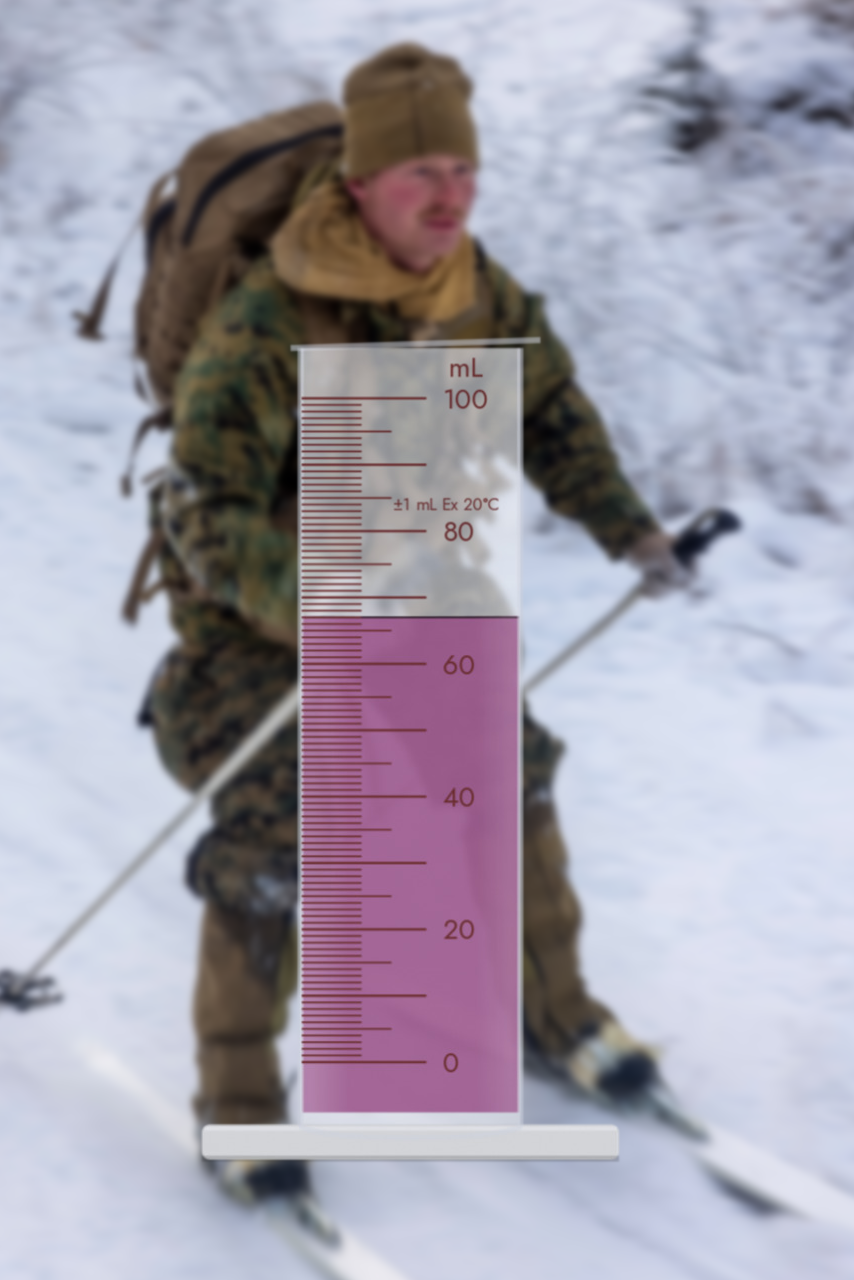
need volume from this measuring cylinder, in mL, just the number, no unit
67
